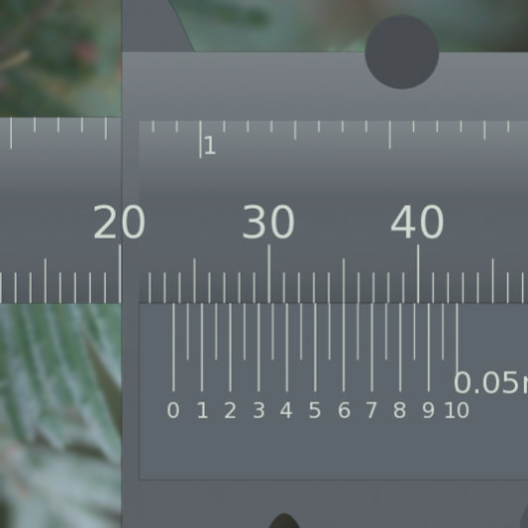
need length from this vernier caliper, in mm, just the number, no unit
23.6
